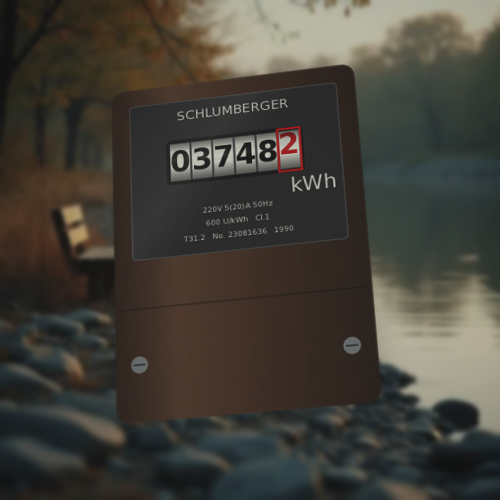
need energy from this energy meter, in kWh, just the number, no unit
3748.2
